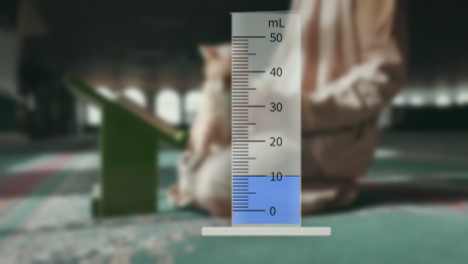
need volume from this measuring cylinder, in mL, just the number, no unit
10
